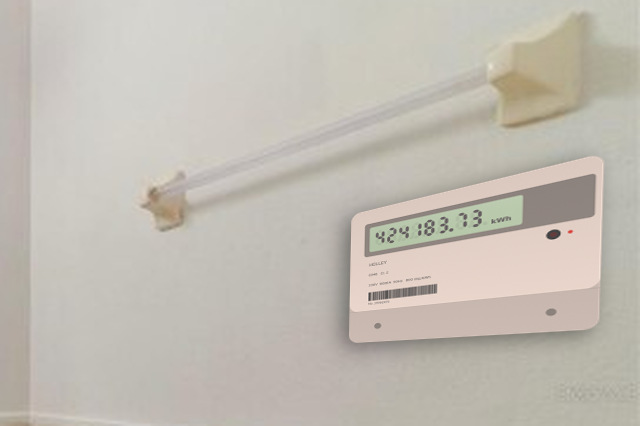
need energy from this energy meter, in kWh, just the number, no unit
424183.73
